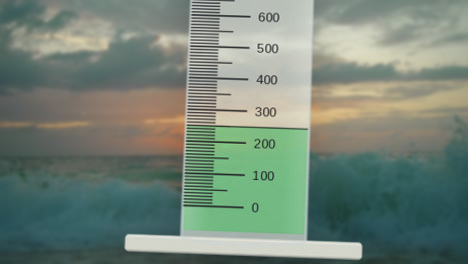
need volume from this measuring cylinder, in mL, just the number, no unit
250
